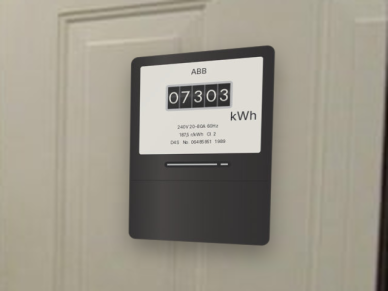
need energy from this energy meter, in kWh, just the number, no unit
7303
